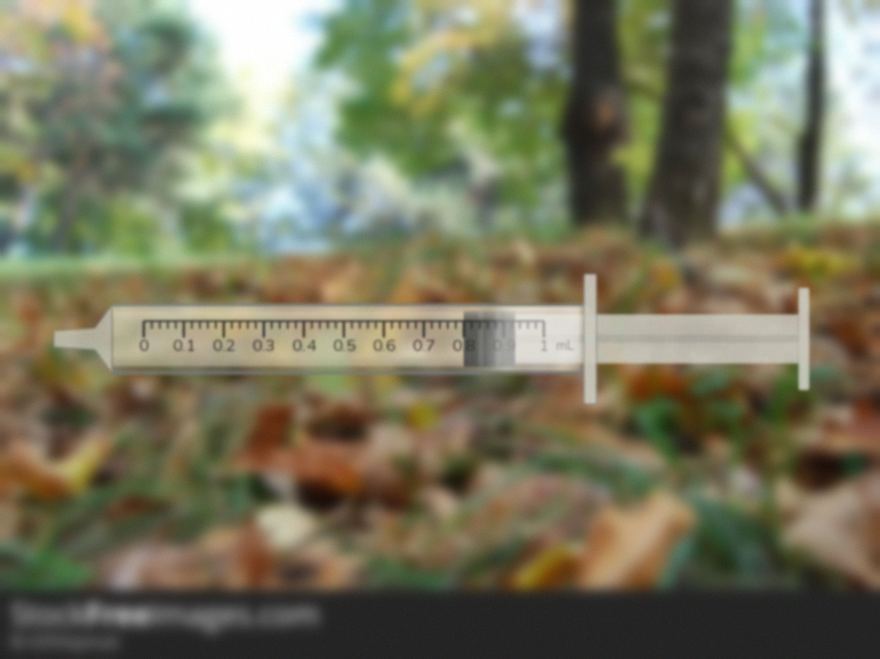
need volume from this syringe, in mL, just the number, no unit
0.8
